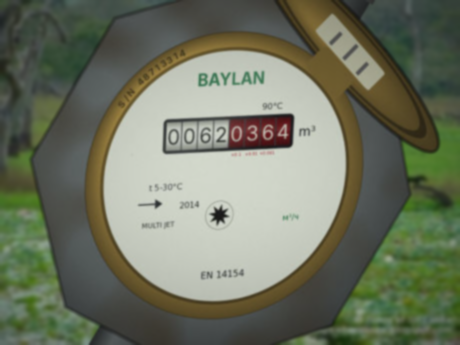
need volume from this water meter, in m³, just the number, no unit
62.0364
